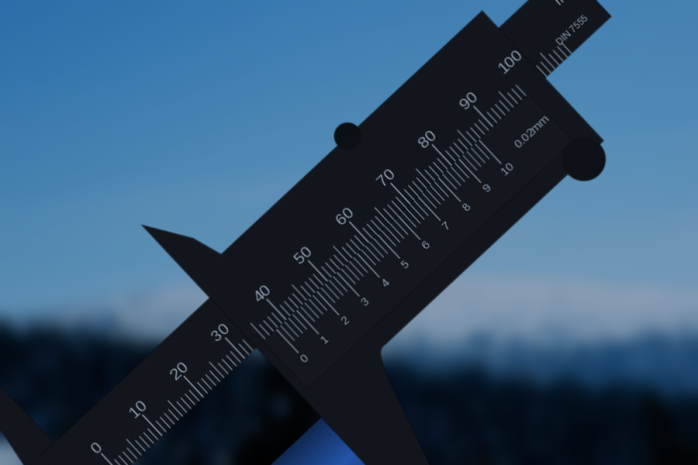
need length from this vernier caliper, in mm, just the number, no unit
37.6
